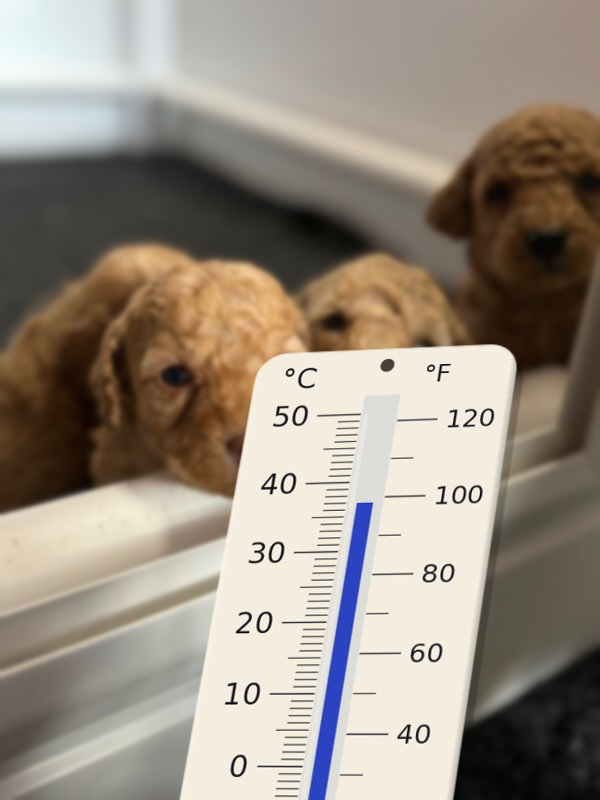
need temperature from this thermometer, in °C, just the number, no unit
37
